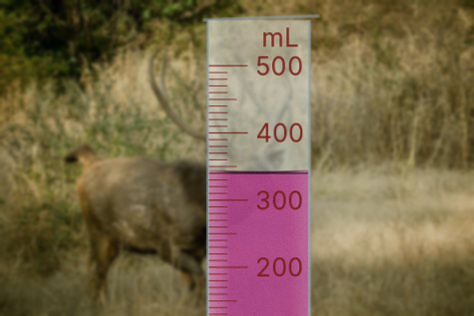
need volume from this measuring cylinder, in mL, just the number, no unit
340
